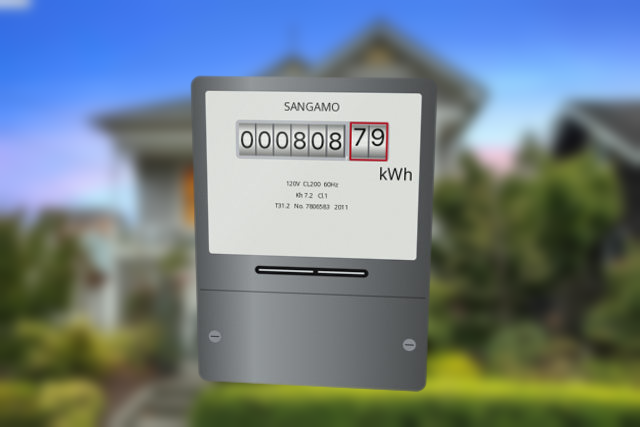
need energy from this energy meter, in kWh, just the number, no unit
808.79
